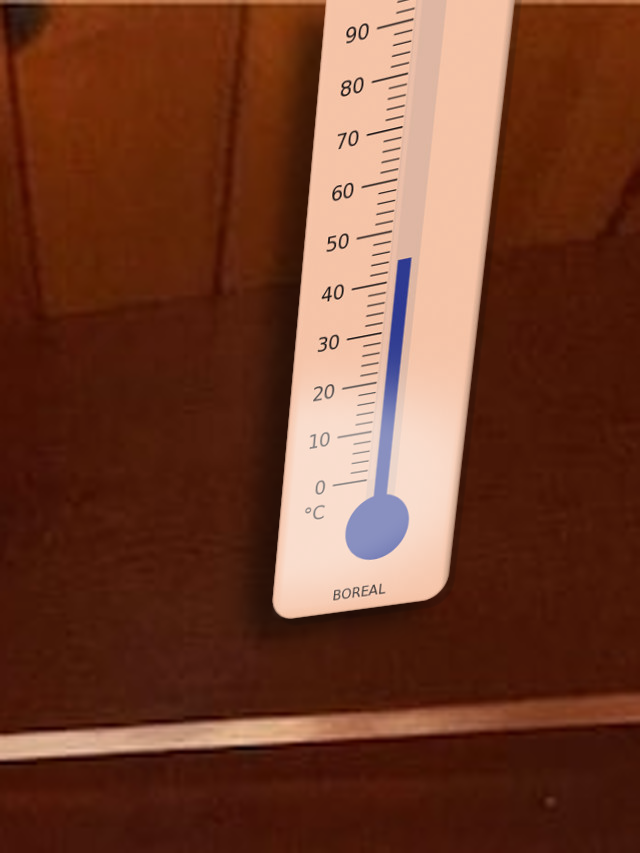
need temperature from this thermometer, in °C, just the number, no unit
44
